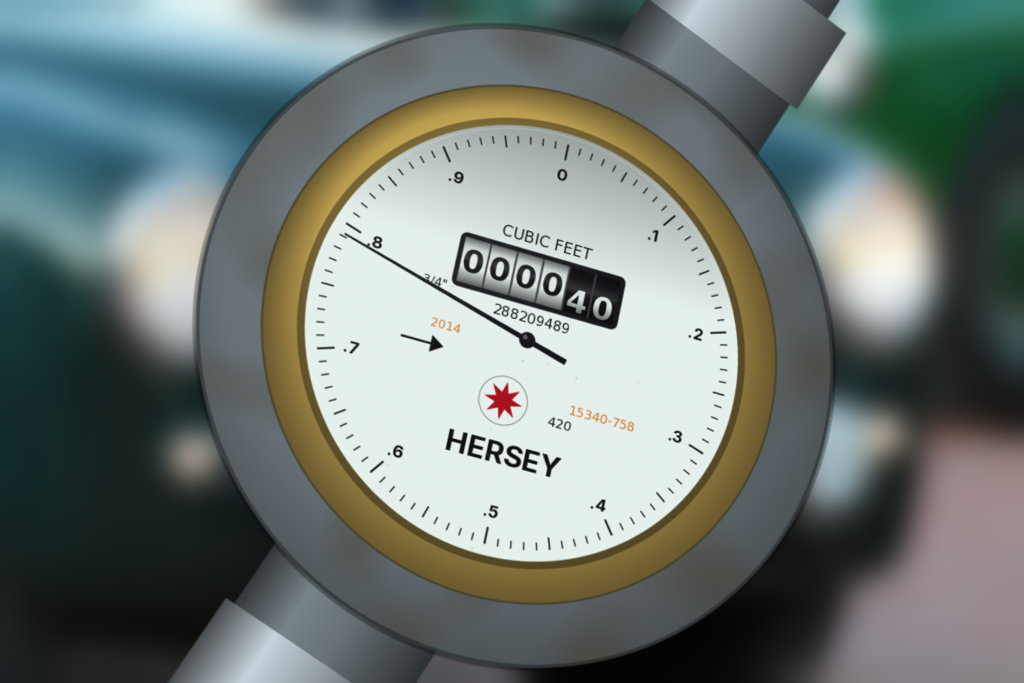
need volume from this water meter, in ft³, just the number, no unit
39.79
